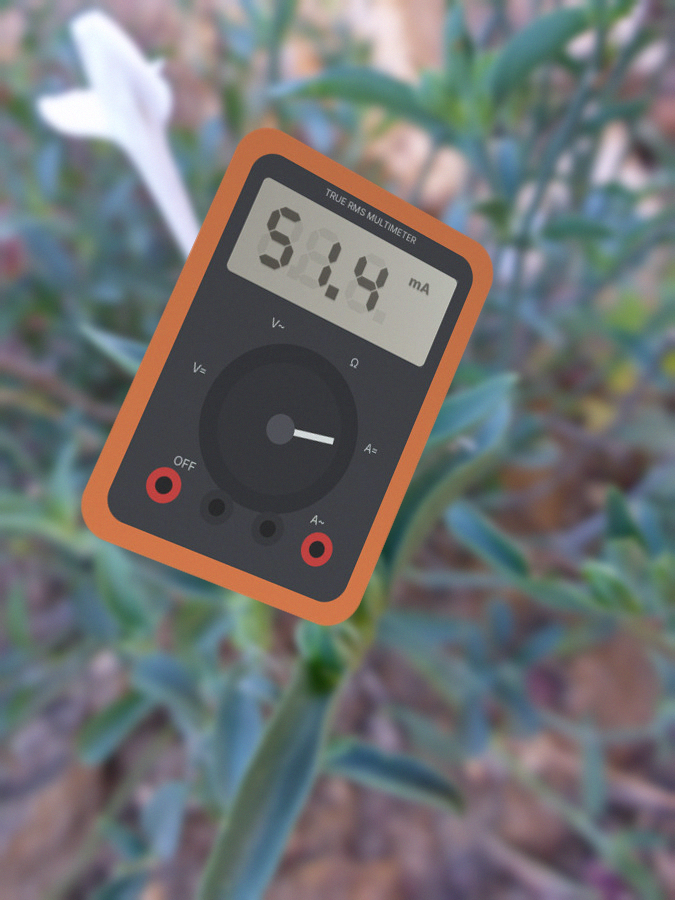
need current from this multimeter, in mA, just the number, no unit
51.4
